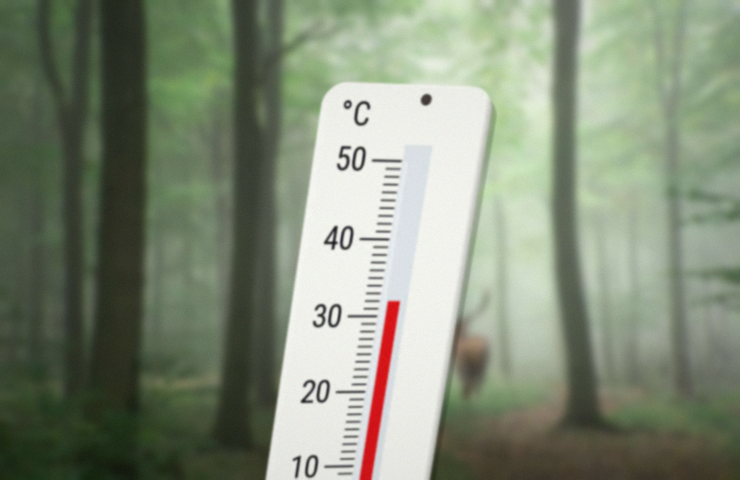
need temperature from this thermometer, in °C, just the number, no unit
32
